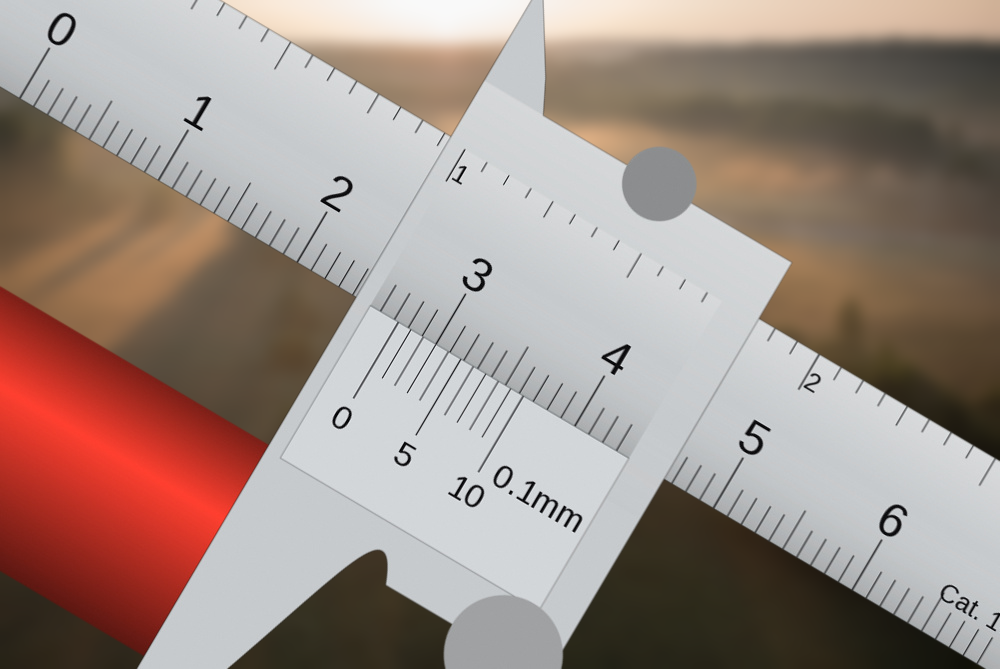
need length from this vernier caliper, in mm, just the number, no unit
27.3
